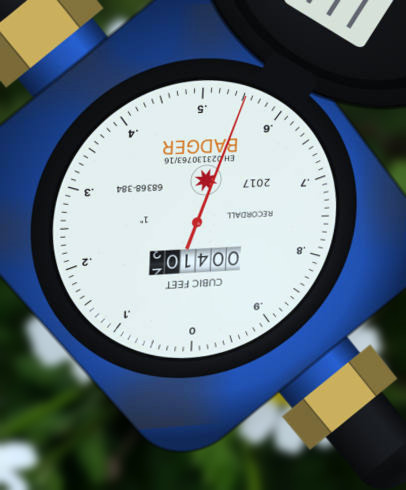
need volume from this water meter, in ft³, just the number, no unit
4102.55
